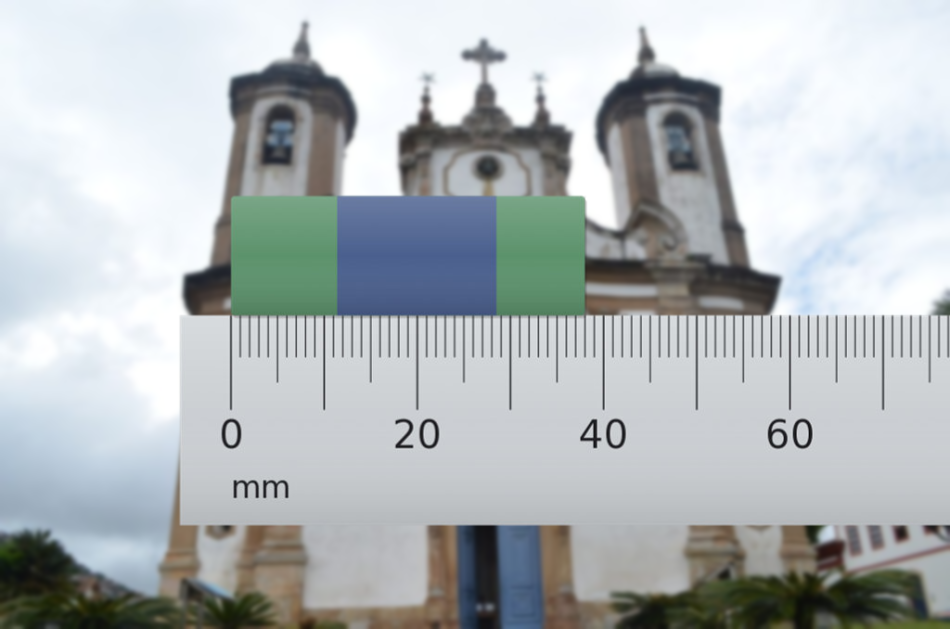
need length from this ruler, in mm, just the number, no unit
38
